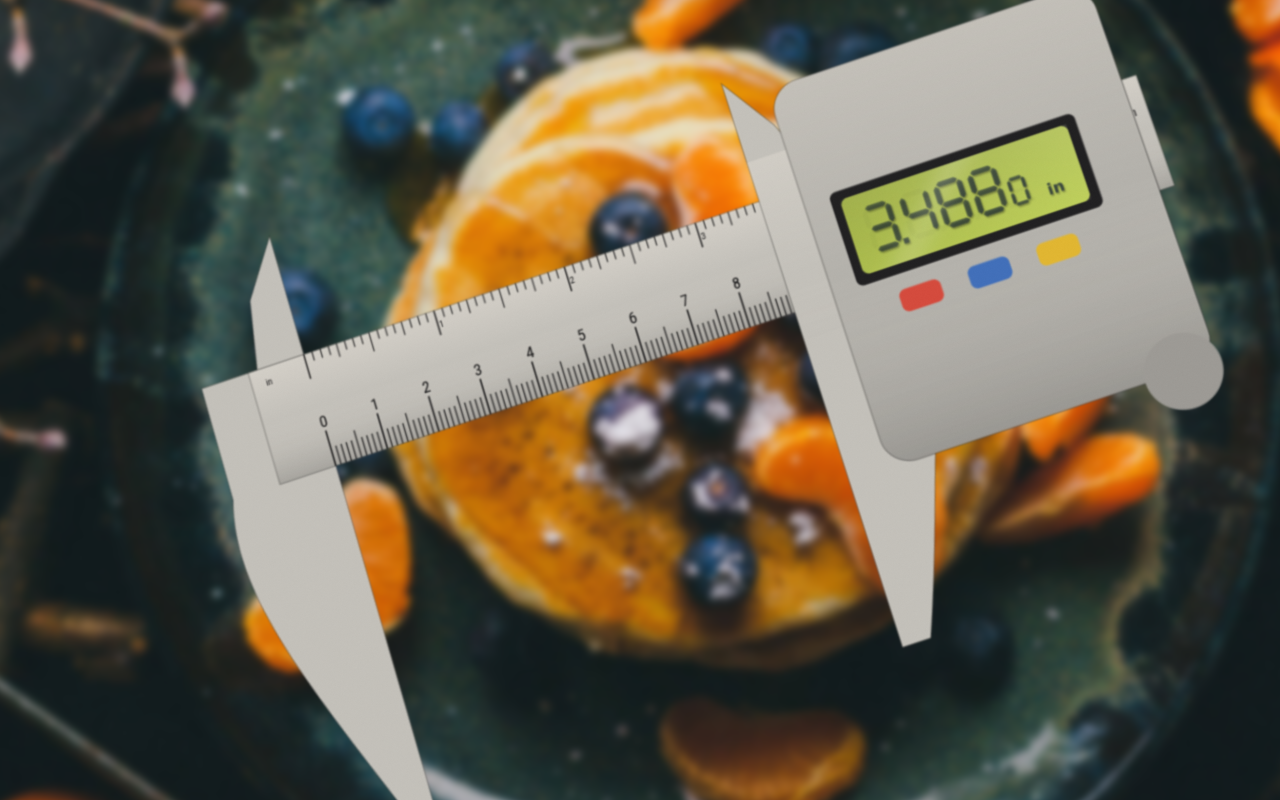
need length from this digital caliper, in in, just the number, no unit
3.4880
